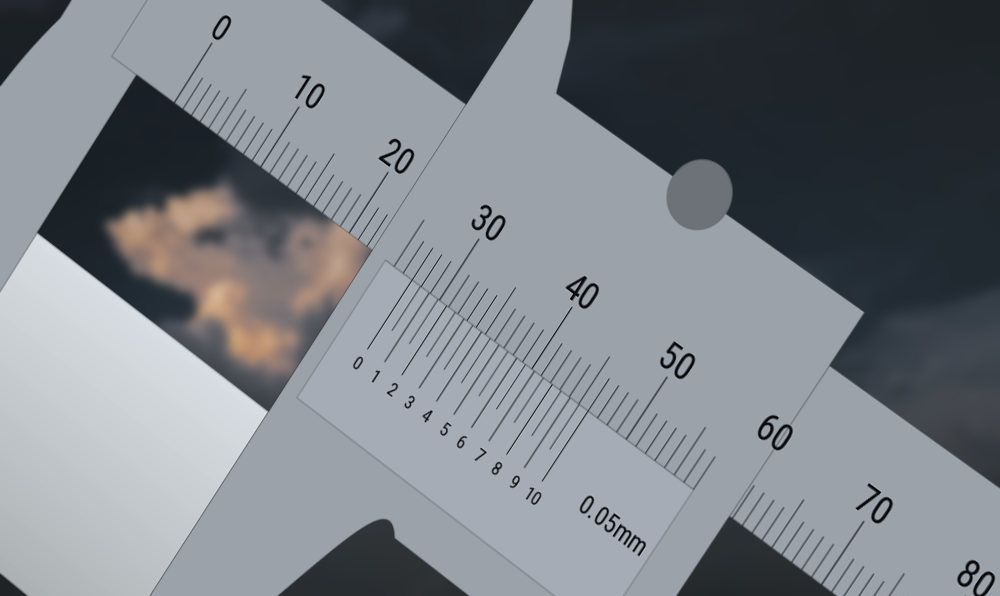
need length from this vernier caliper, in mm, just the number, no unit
27.0
